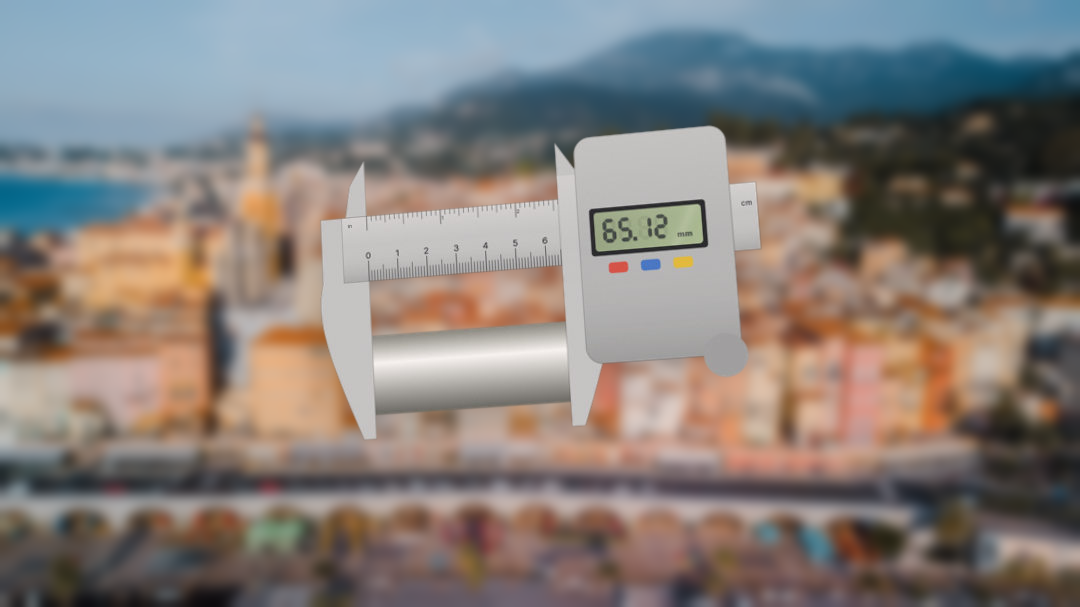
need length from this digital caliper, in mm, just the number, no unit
65.12
